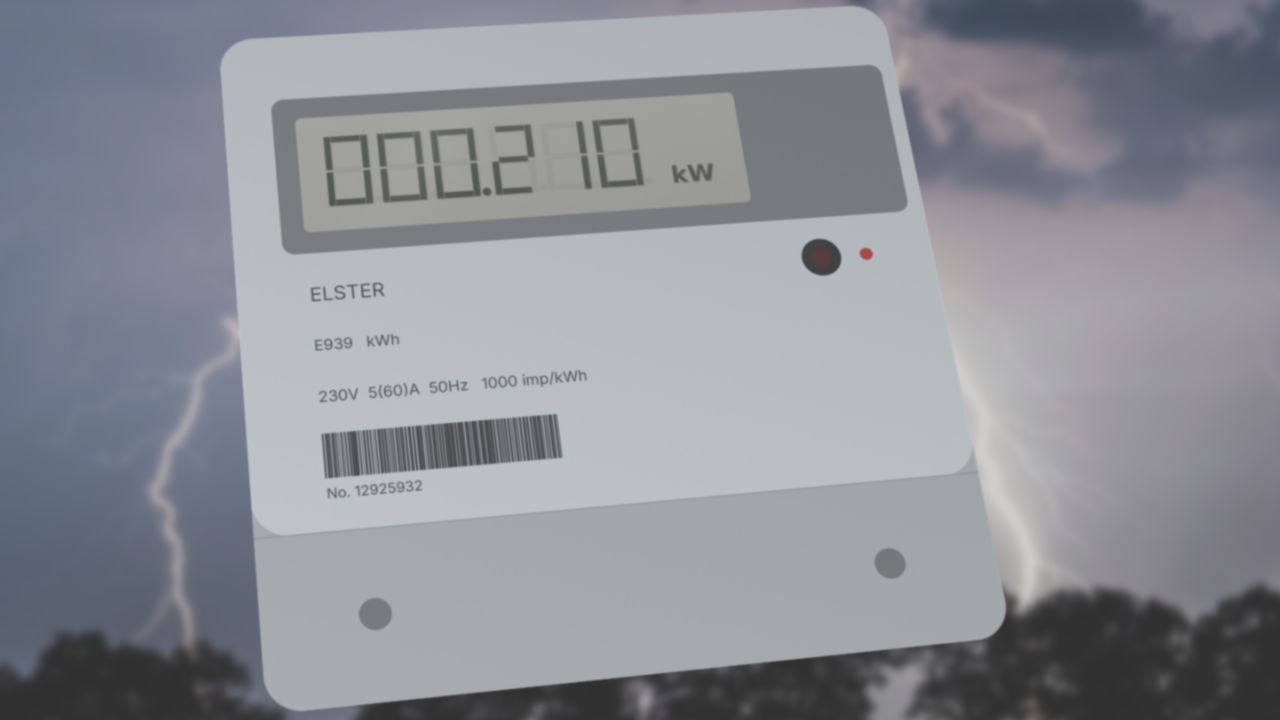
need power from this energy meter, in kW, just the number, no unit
0.210
